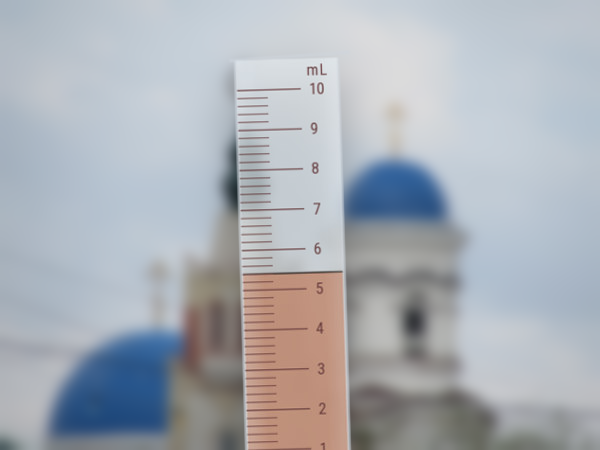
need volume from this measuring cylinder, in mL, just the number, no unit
5.4
